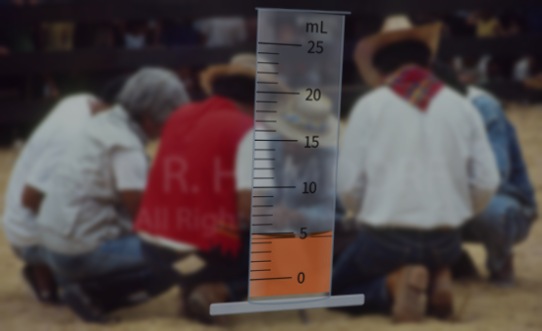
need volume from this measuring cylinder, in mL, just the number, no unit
4.5
